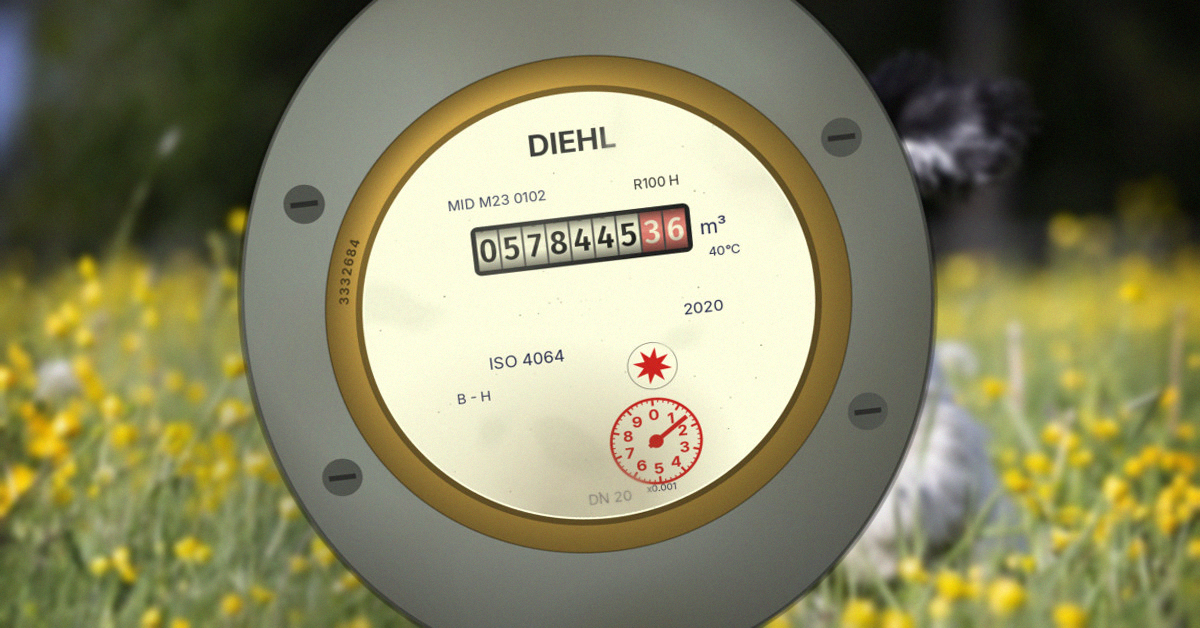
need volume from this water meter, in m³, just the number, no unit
578445.361
